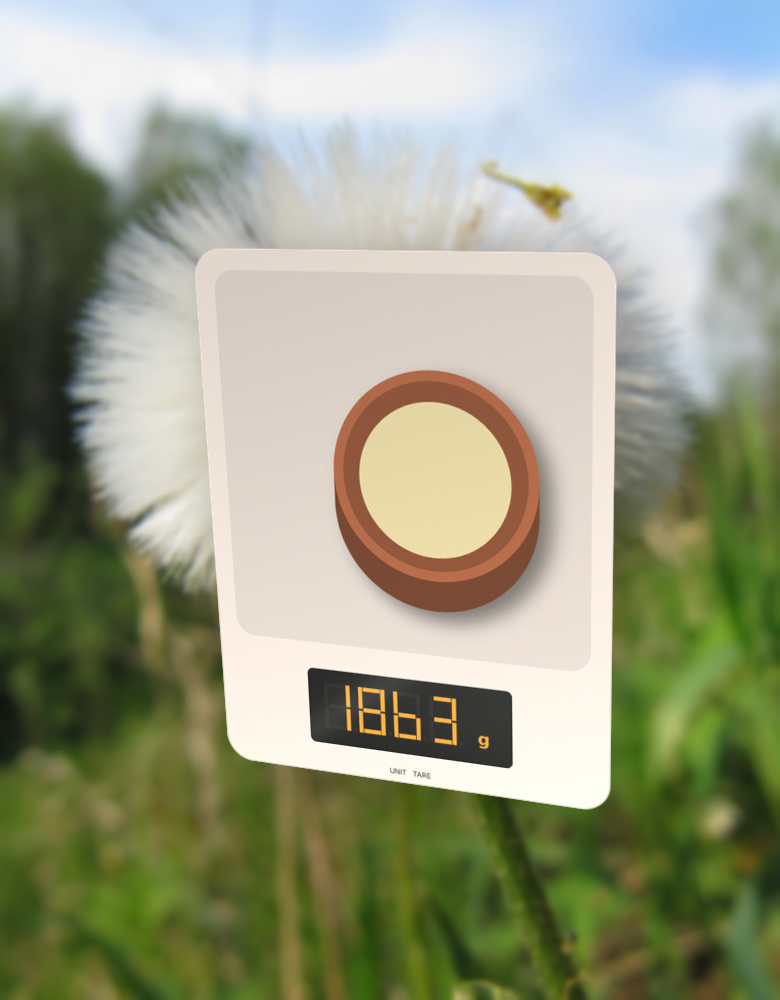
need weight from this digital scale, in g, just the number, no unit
1863
